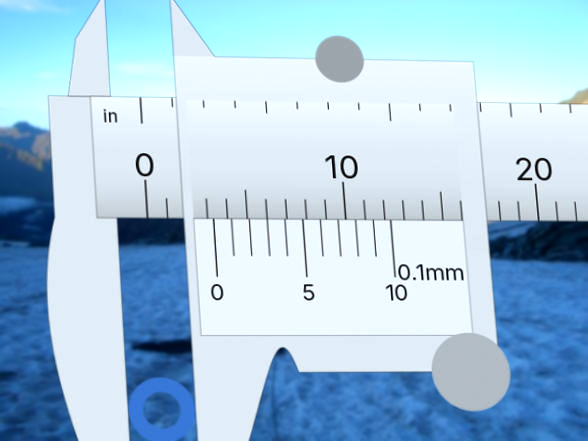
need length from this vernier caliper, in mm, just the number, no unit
3.3
